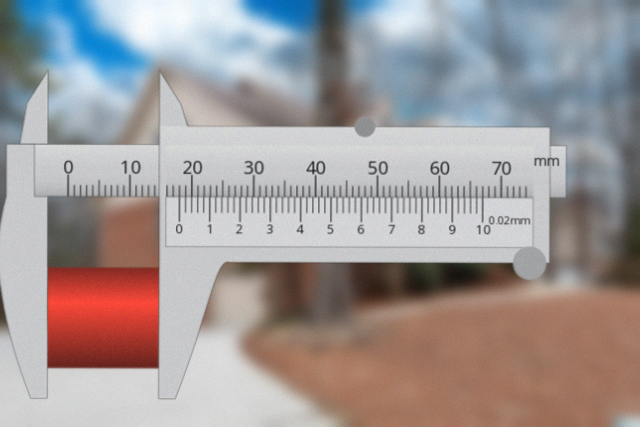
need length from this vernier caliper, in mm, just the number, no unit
18.0
